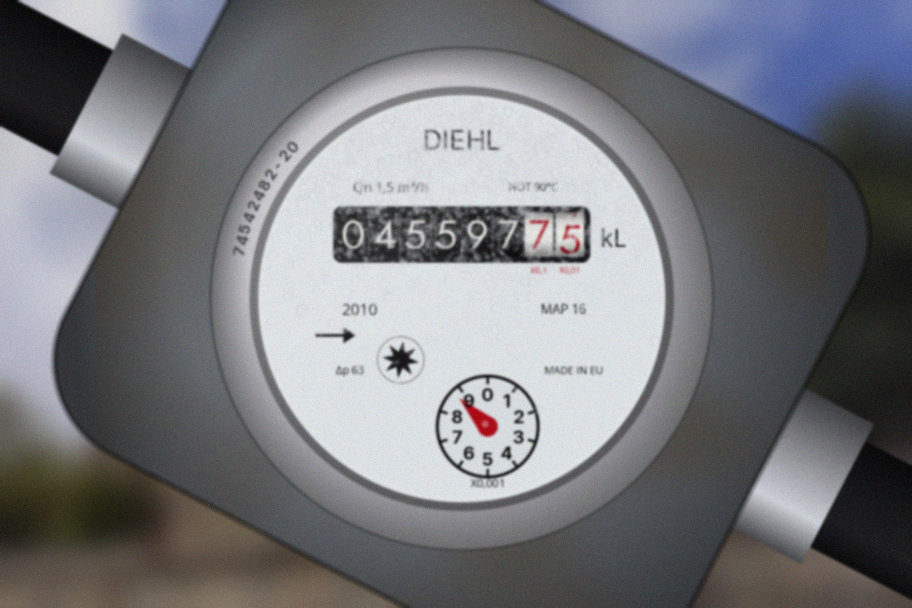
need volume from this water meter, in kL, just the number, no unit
45597.748
